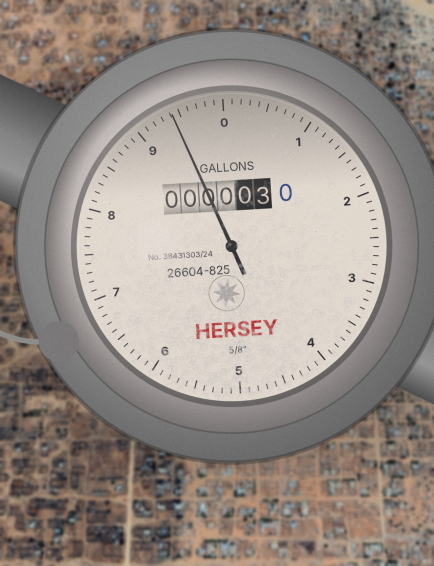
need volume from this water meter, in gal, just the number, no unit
29.4
